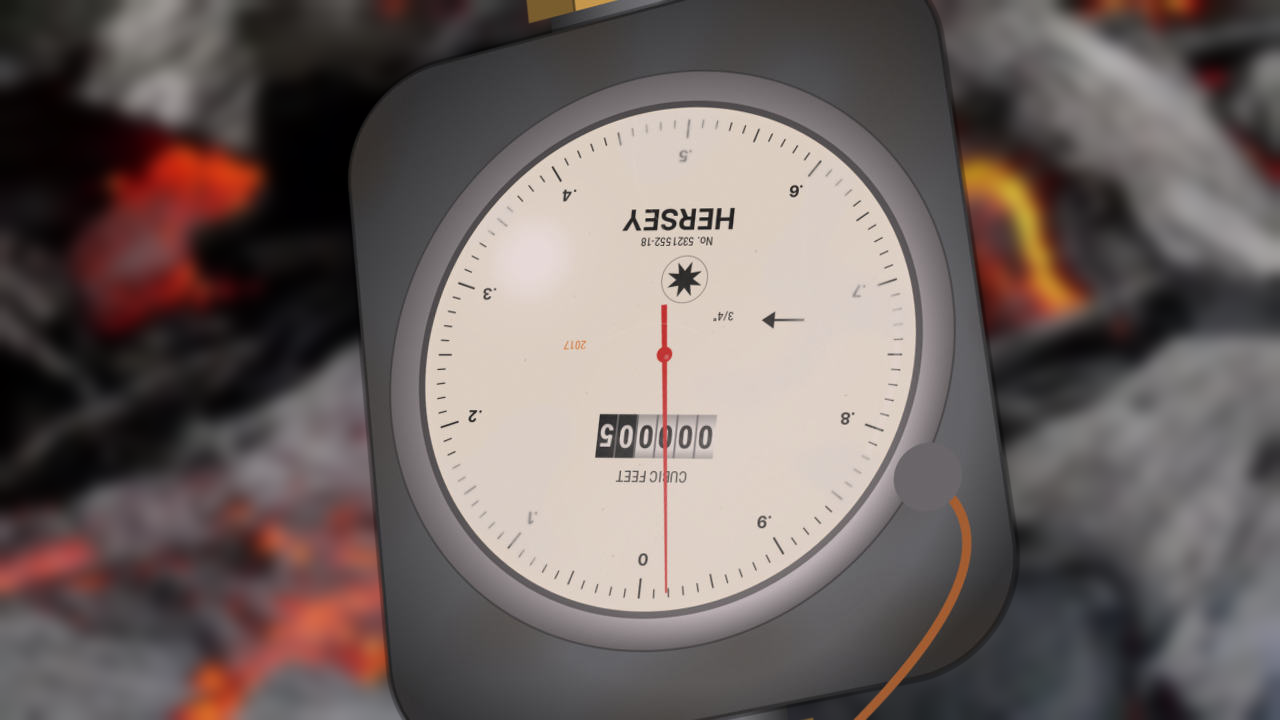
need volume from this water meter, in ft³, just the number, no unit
4.98
